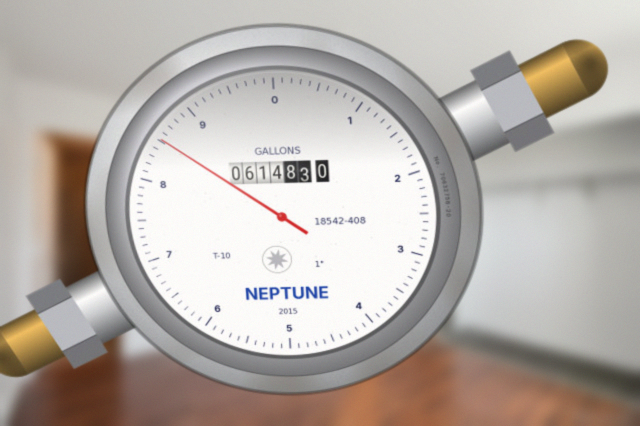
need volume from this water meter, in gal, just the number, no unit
614828.5
